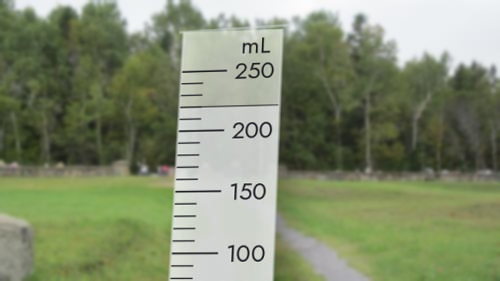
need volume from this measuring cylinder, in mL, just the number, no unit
220
